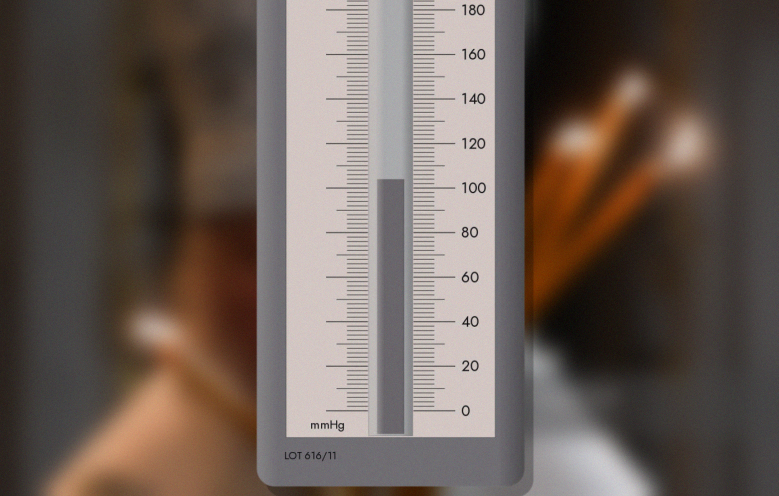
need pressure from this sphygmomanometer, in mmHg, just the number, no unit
104
